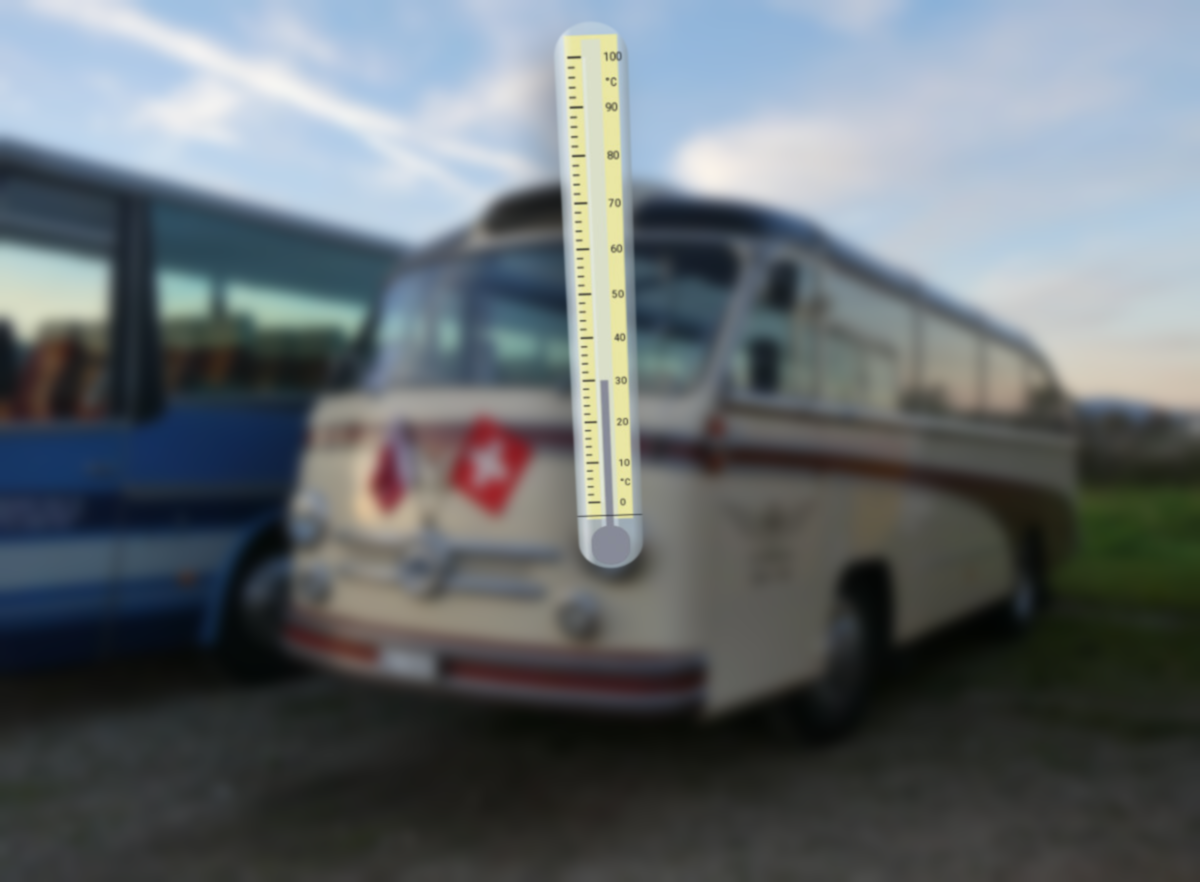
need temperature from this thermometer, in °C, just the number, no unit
30
